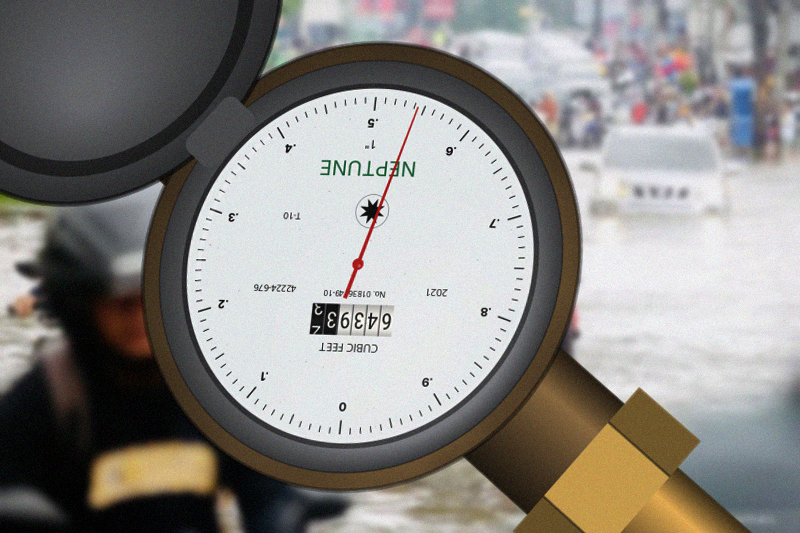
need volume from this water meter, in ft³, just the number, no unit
643932.54
